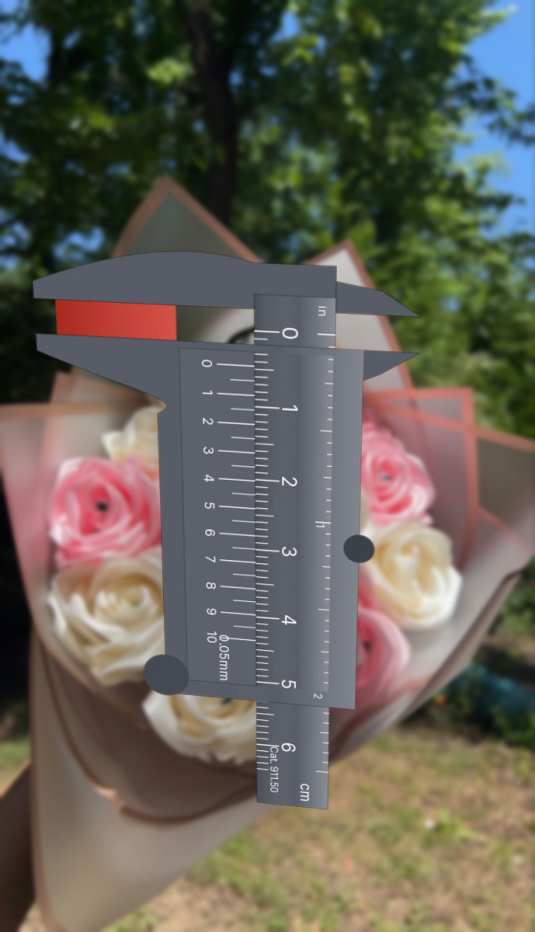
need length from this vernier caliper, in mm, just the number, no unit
4.6
